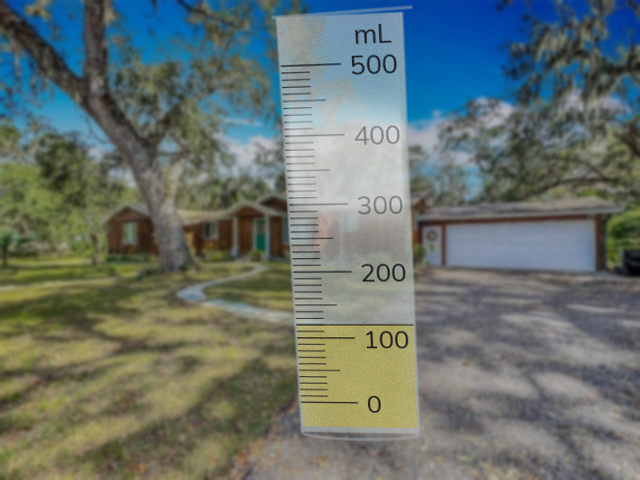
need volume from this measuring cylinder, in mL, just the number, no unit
120
